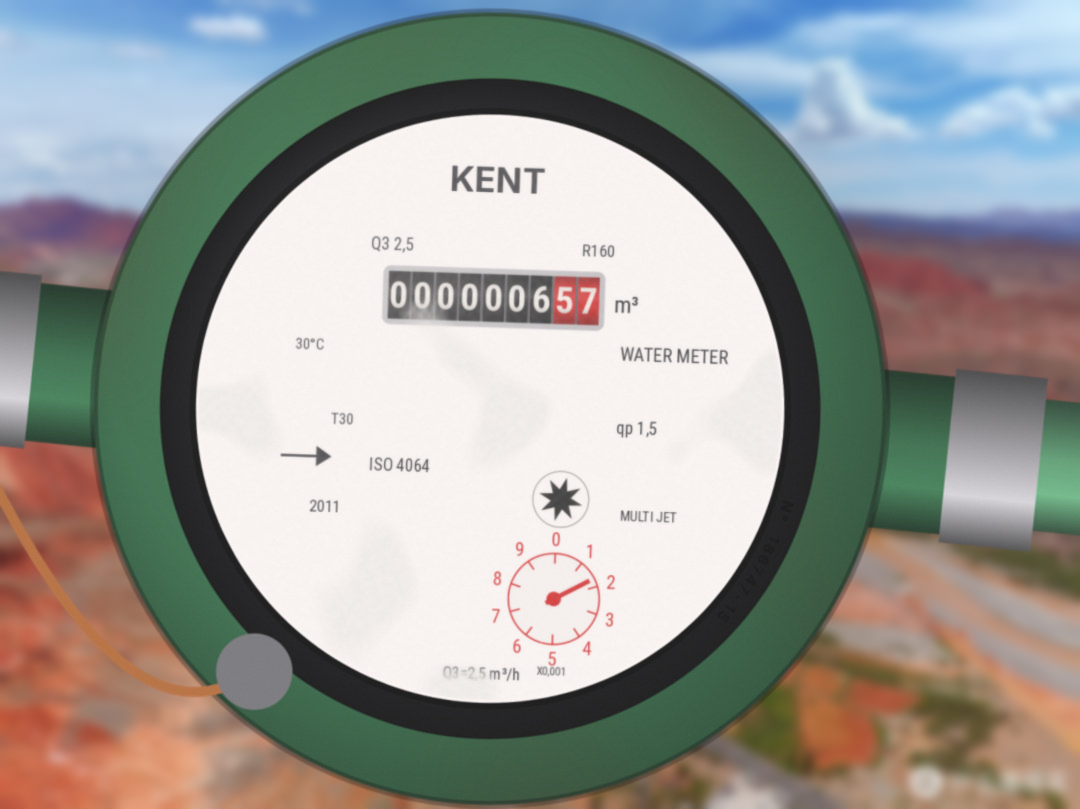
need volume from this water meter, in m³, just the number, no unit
6.571
